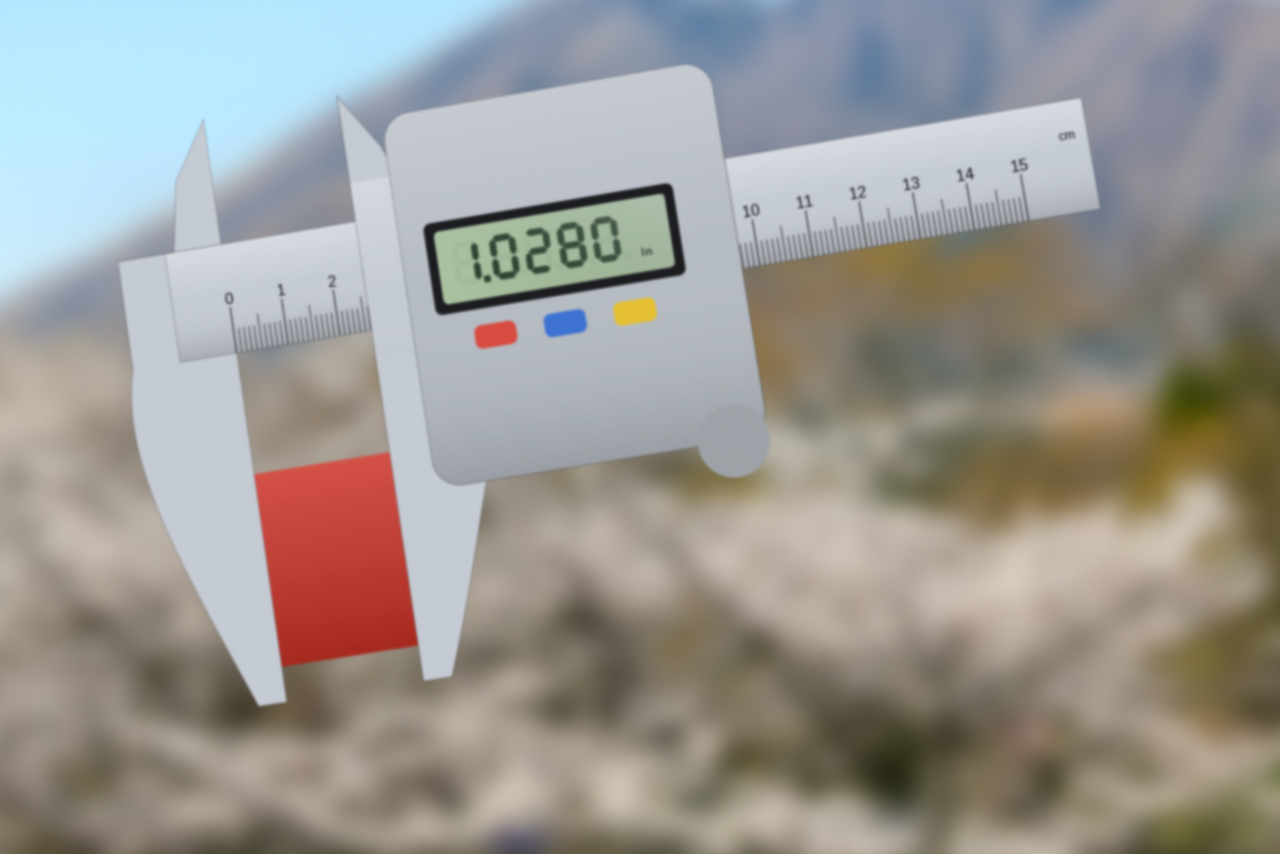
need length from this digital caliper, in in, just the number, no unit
1.0280
